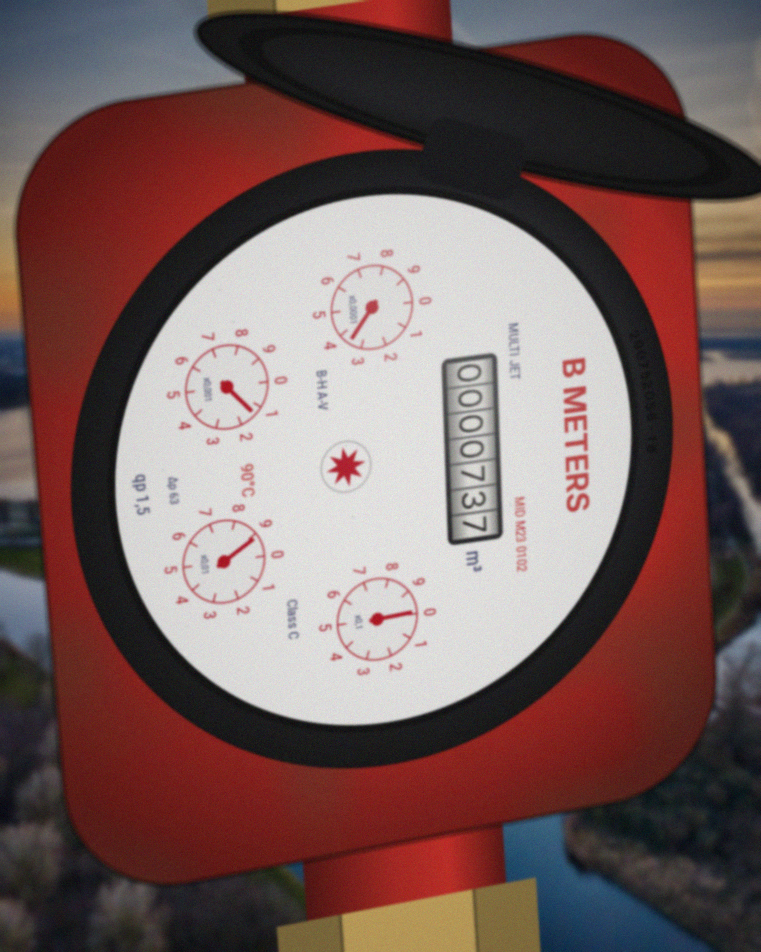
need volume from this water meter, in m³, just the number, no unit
736.9913
